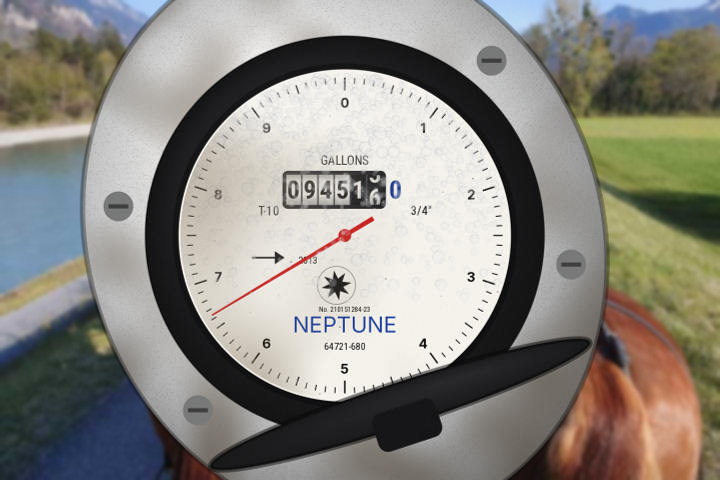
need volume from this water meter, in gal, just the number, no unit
945156.6
